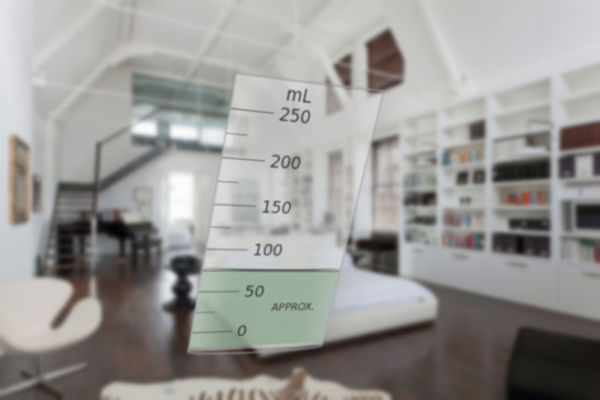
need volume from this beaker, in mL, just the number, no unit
75
